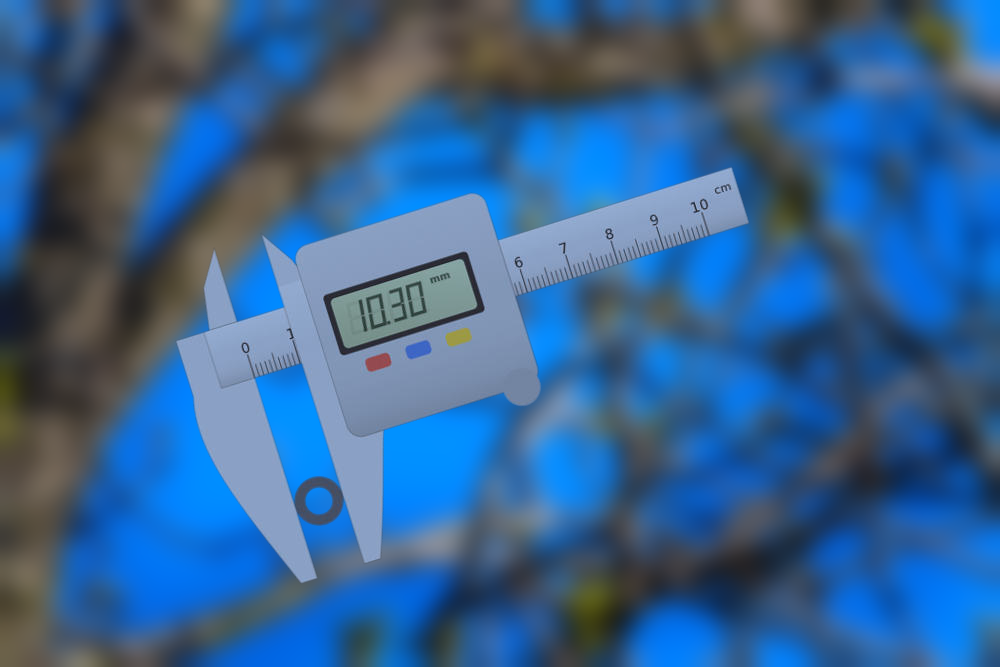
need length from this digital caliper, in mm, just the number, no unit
10.30
